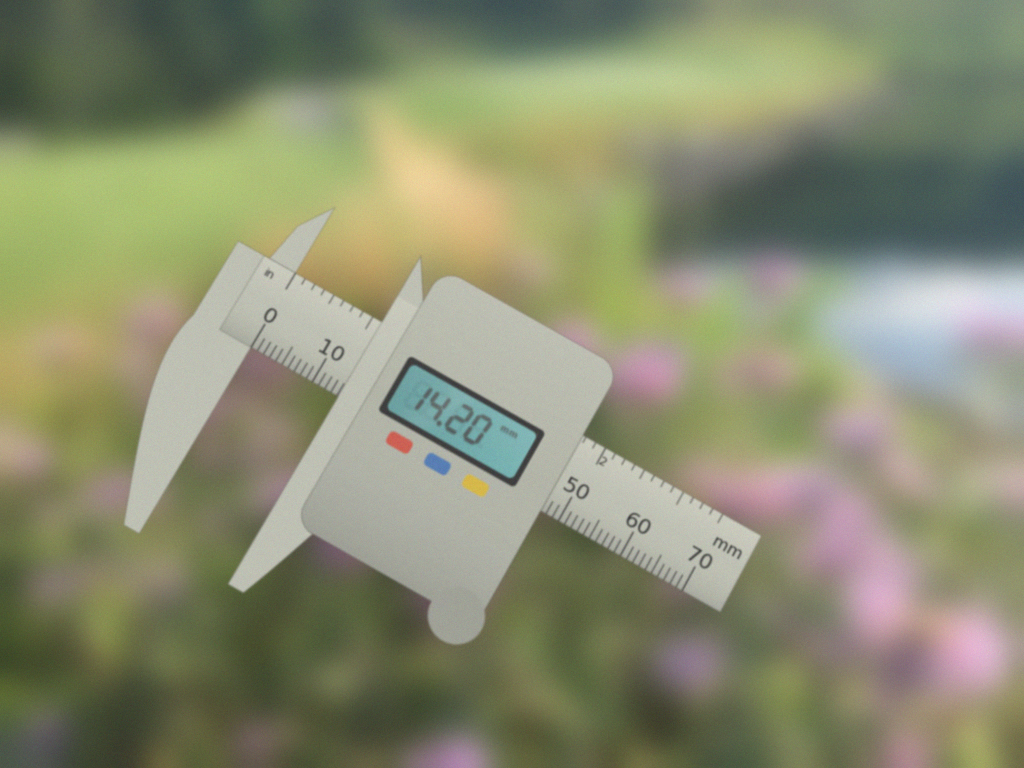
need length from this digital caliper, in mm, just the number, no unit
14.20
